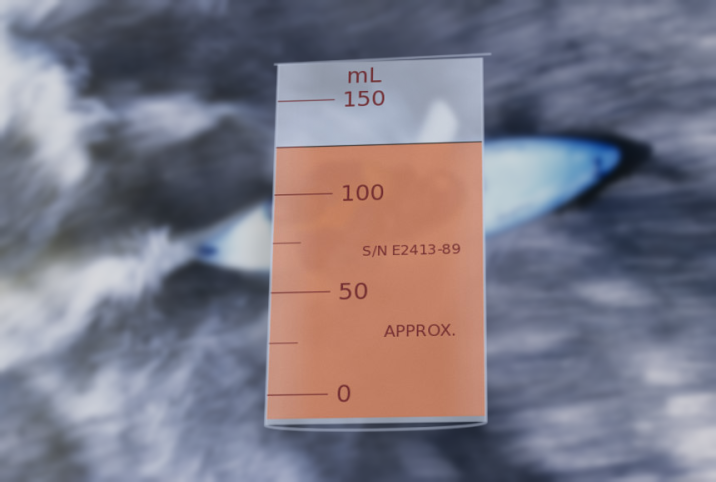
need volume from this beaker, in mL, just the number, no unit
125
